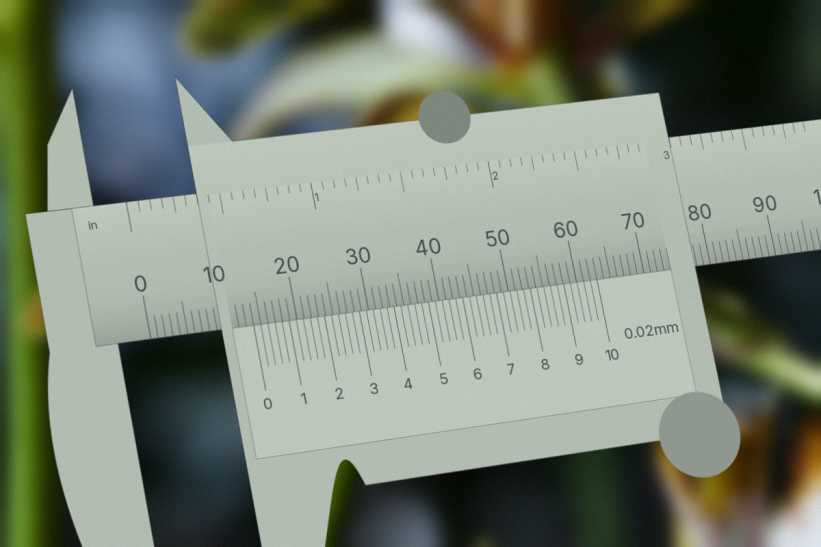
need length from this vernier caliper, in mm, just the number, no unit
14.0
